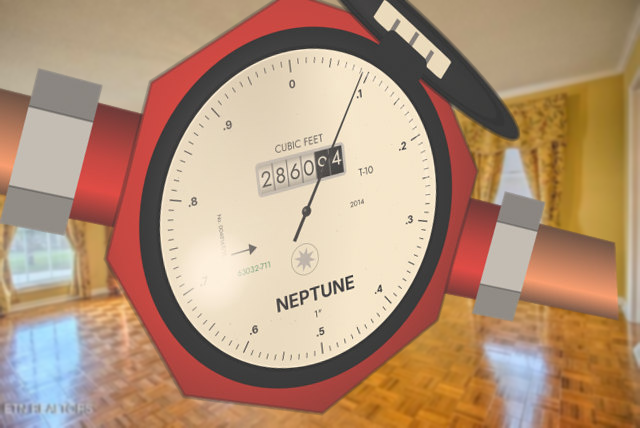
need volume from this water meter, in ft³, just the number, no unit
286094.09
